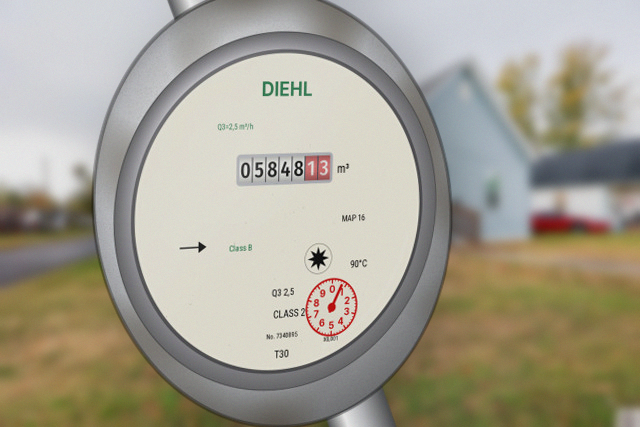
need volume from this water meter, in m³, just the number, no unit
5848.130
